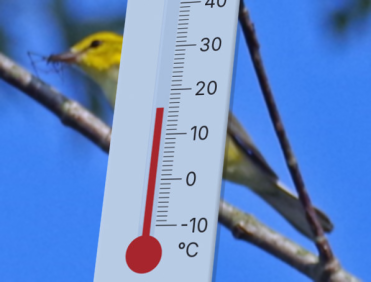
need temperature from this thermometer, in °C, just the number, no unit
16
